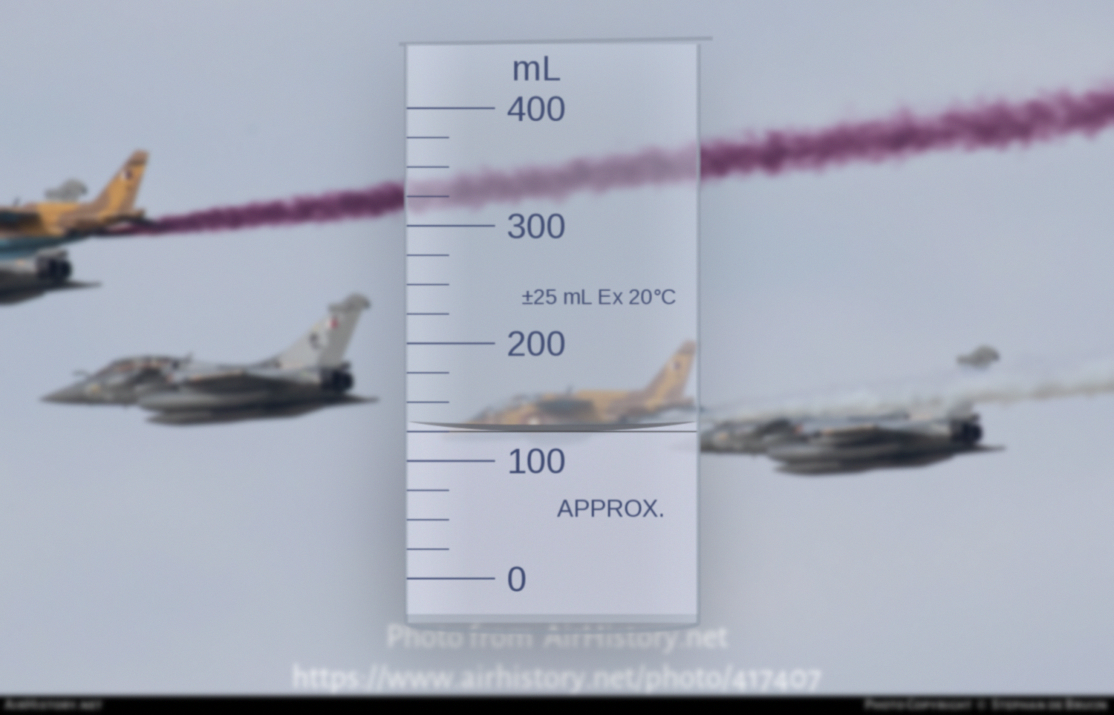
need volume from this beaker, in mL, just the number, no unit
125
